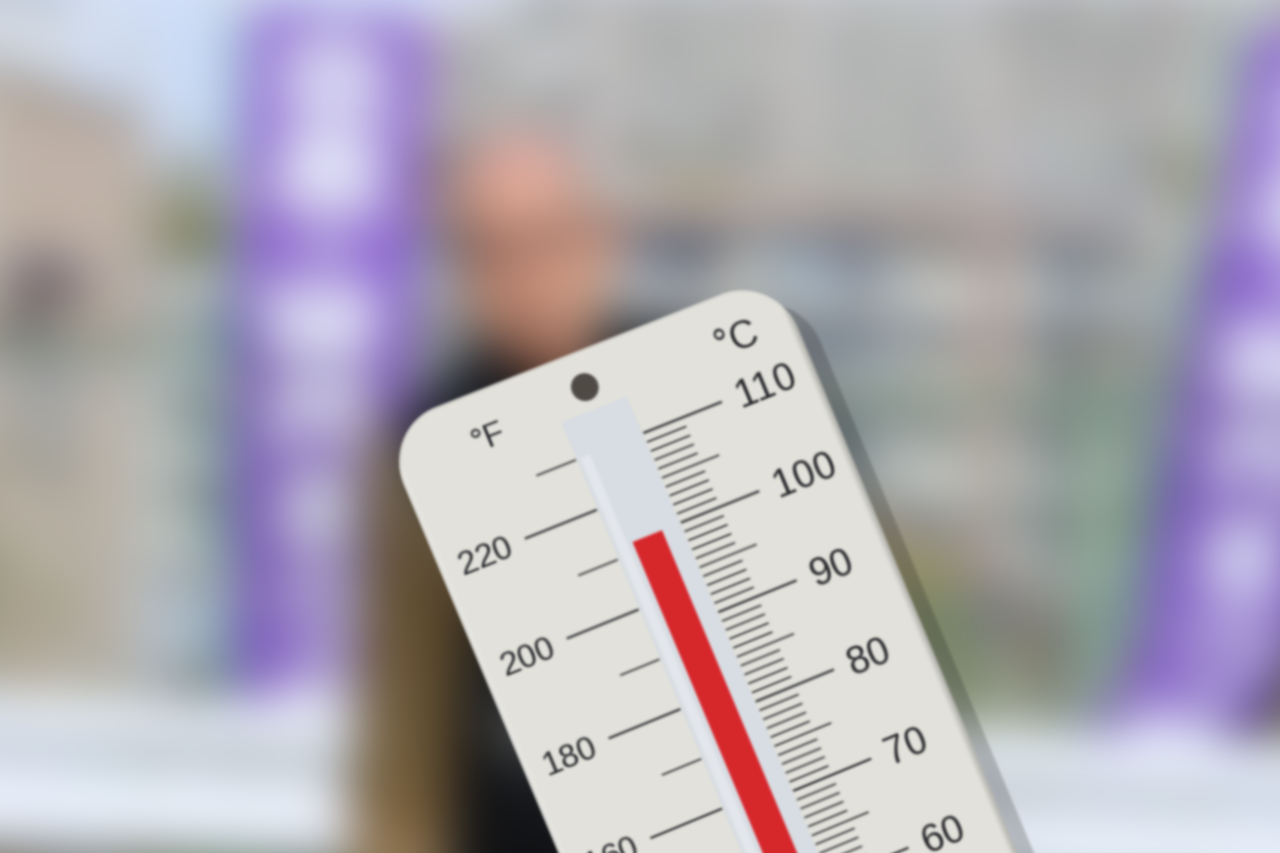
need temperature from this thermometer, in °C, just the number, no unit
100
